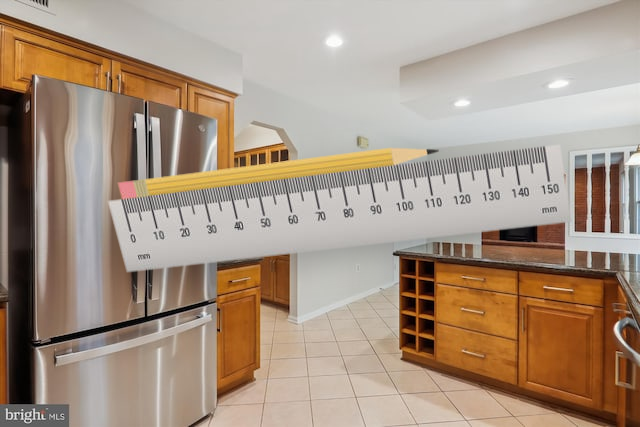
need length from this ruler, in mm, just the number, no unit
115
